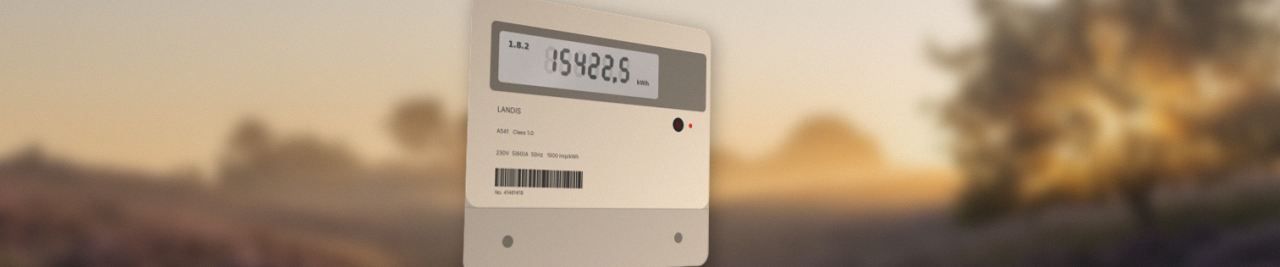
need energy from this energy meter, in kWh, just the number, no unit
15422.5
